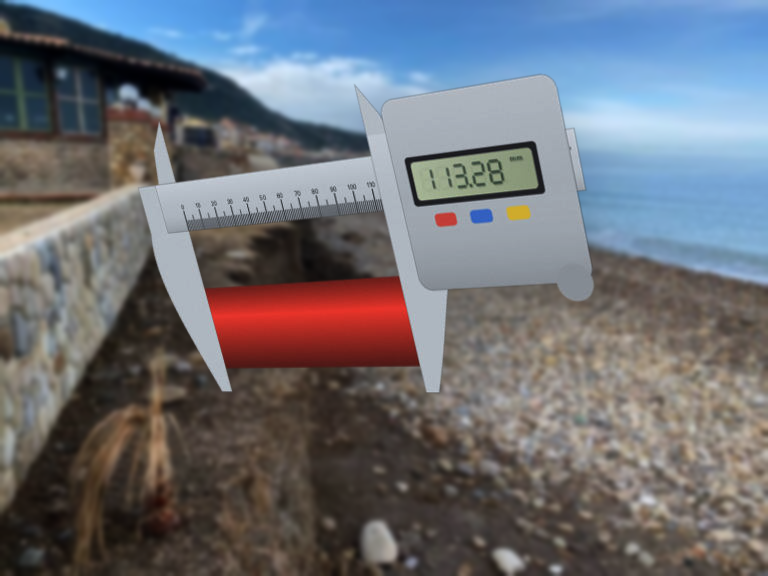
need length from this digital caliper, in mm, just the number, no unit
113.28
